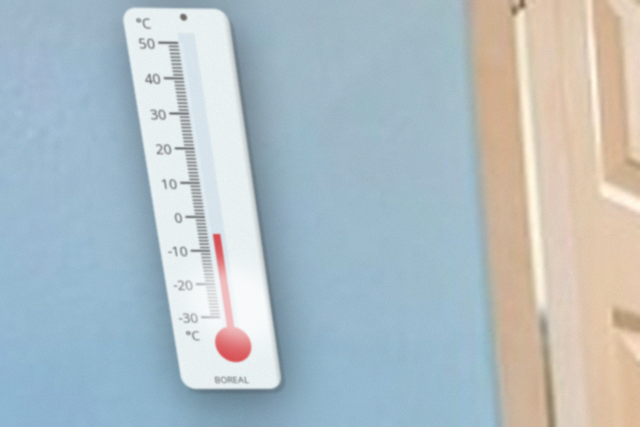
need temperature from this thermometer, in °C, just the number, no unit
-5
